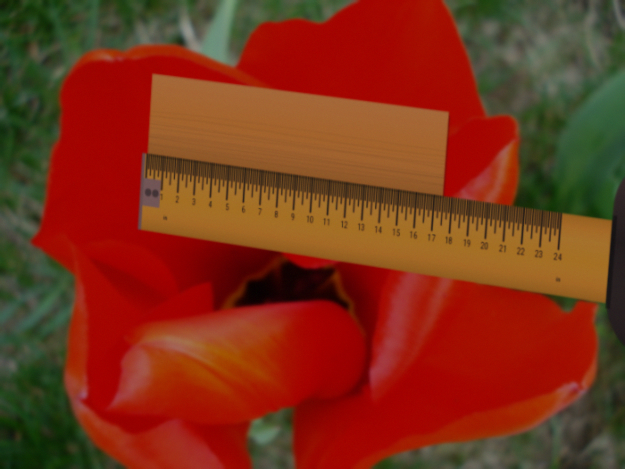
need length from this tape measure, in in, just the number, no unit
17.5
